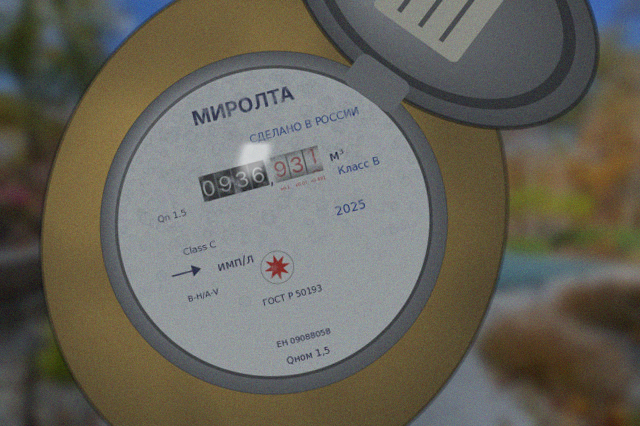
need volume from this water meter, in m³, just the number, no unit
936.931
